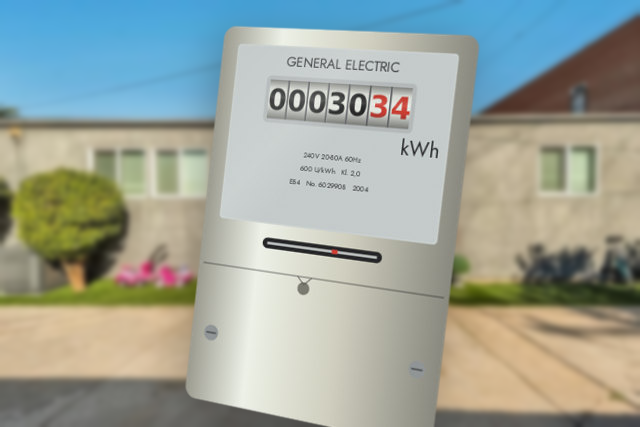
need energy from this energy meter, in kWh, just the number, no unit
30.34
